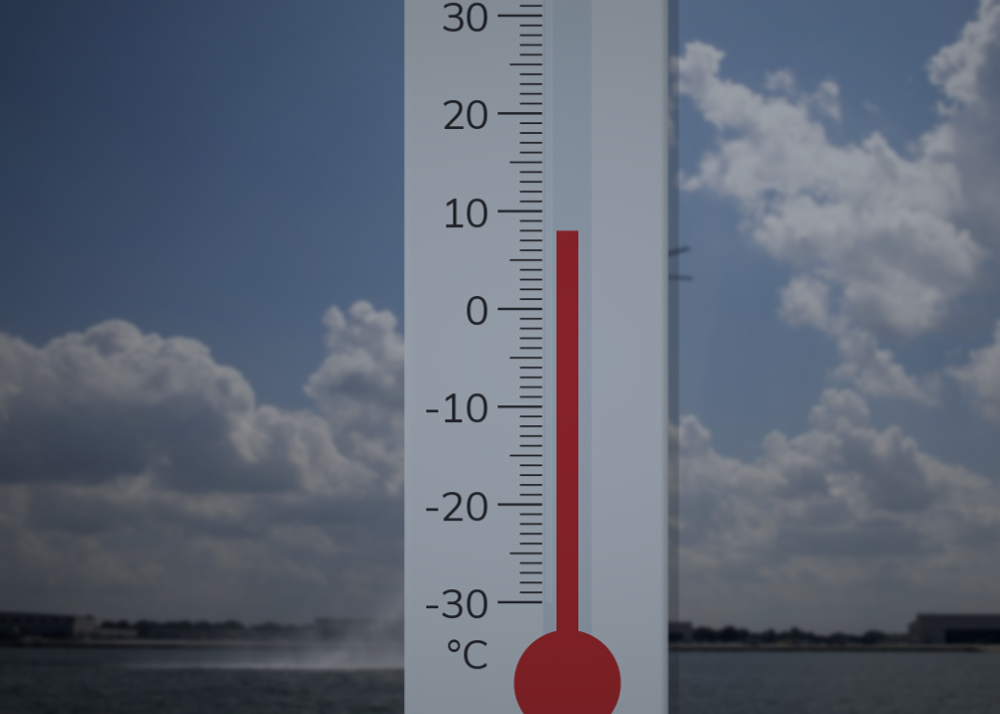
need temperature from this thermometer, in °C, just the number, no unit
8
